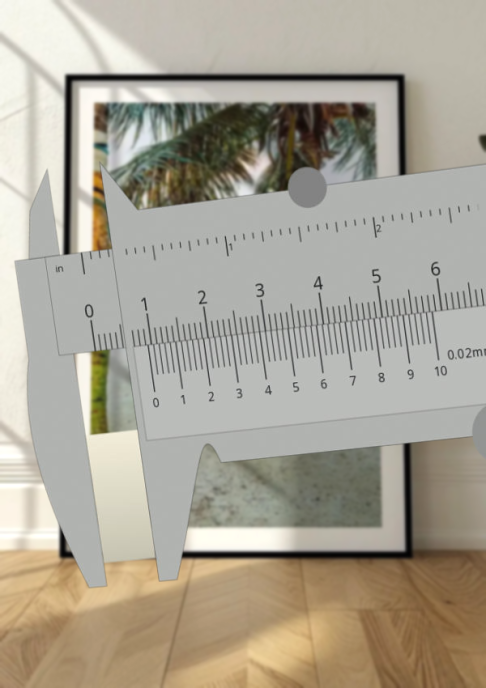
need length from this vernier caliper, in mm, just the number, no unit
9.4
